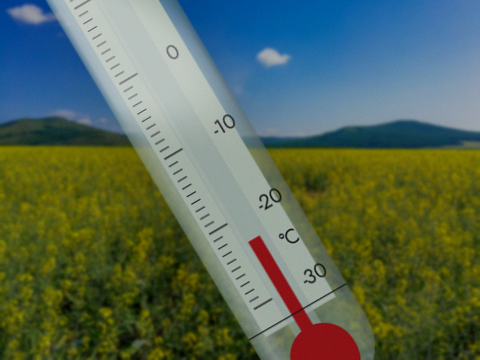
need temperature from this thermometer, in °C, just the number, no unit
-23
